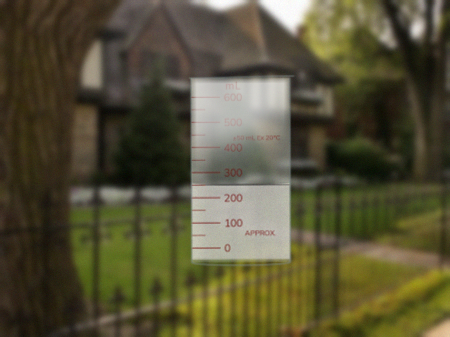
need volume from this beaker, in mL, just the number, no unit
250
